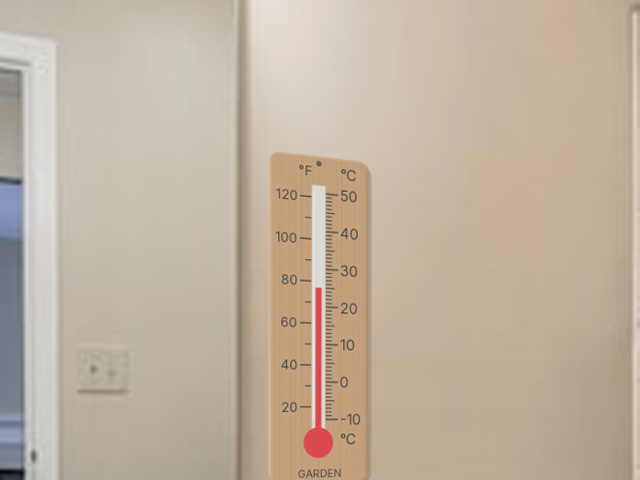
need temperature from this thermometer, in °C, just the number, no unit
25
